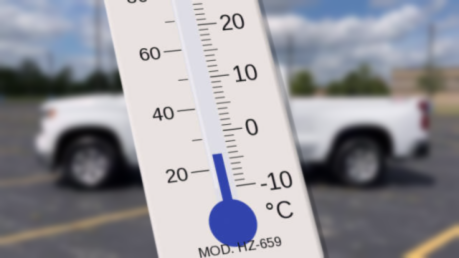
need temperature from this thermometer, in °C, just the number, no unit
-4
